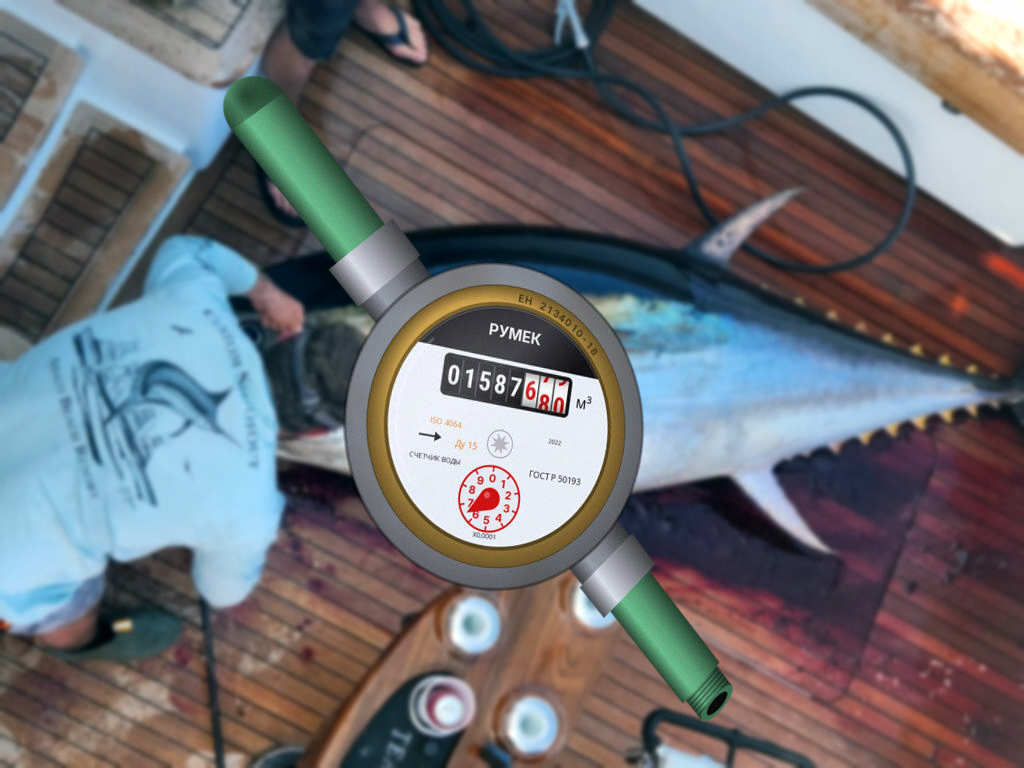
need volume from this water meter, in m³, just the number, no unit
1587.6796
